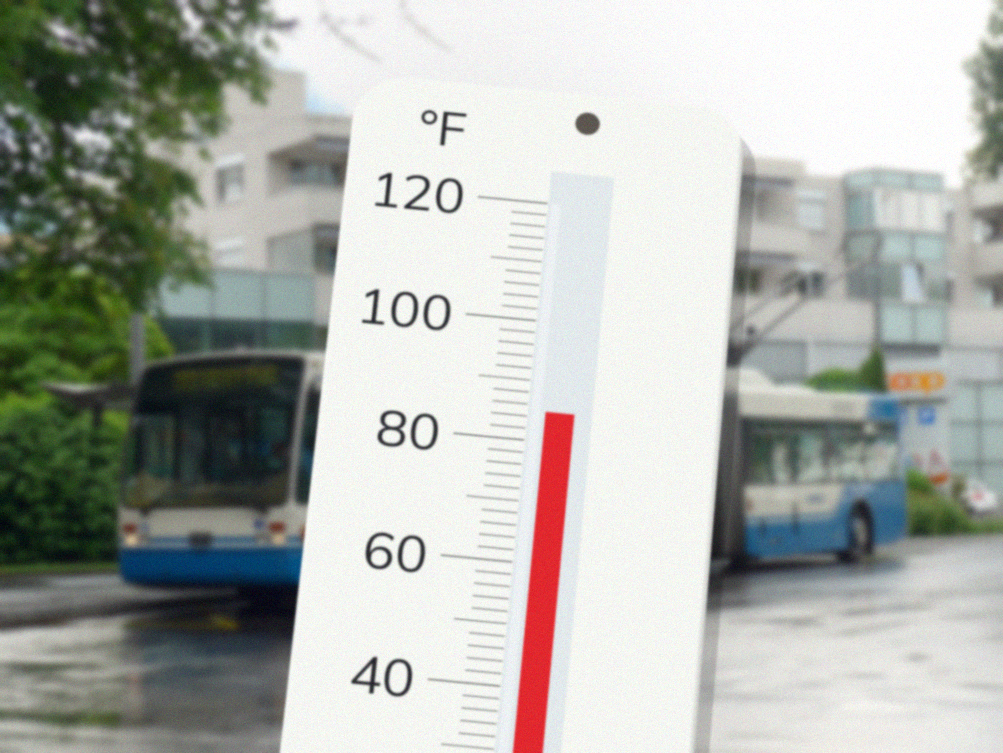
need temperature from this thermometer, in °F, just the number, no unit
85
